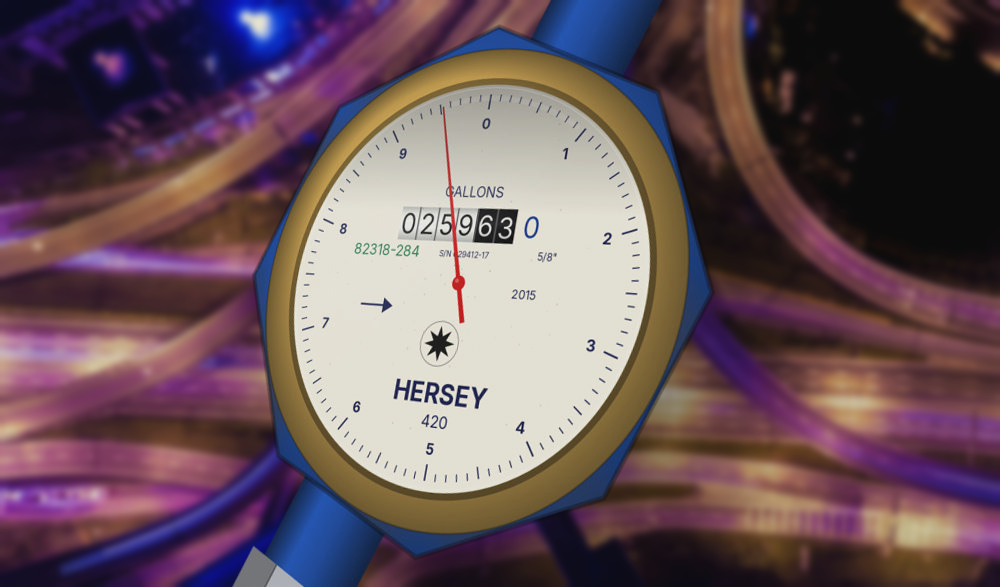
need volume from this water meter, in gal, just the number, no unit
259629.5
